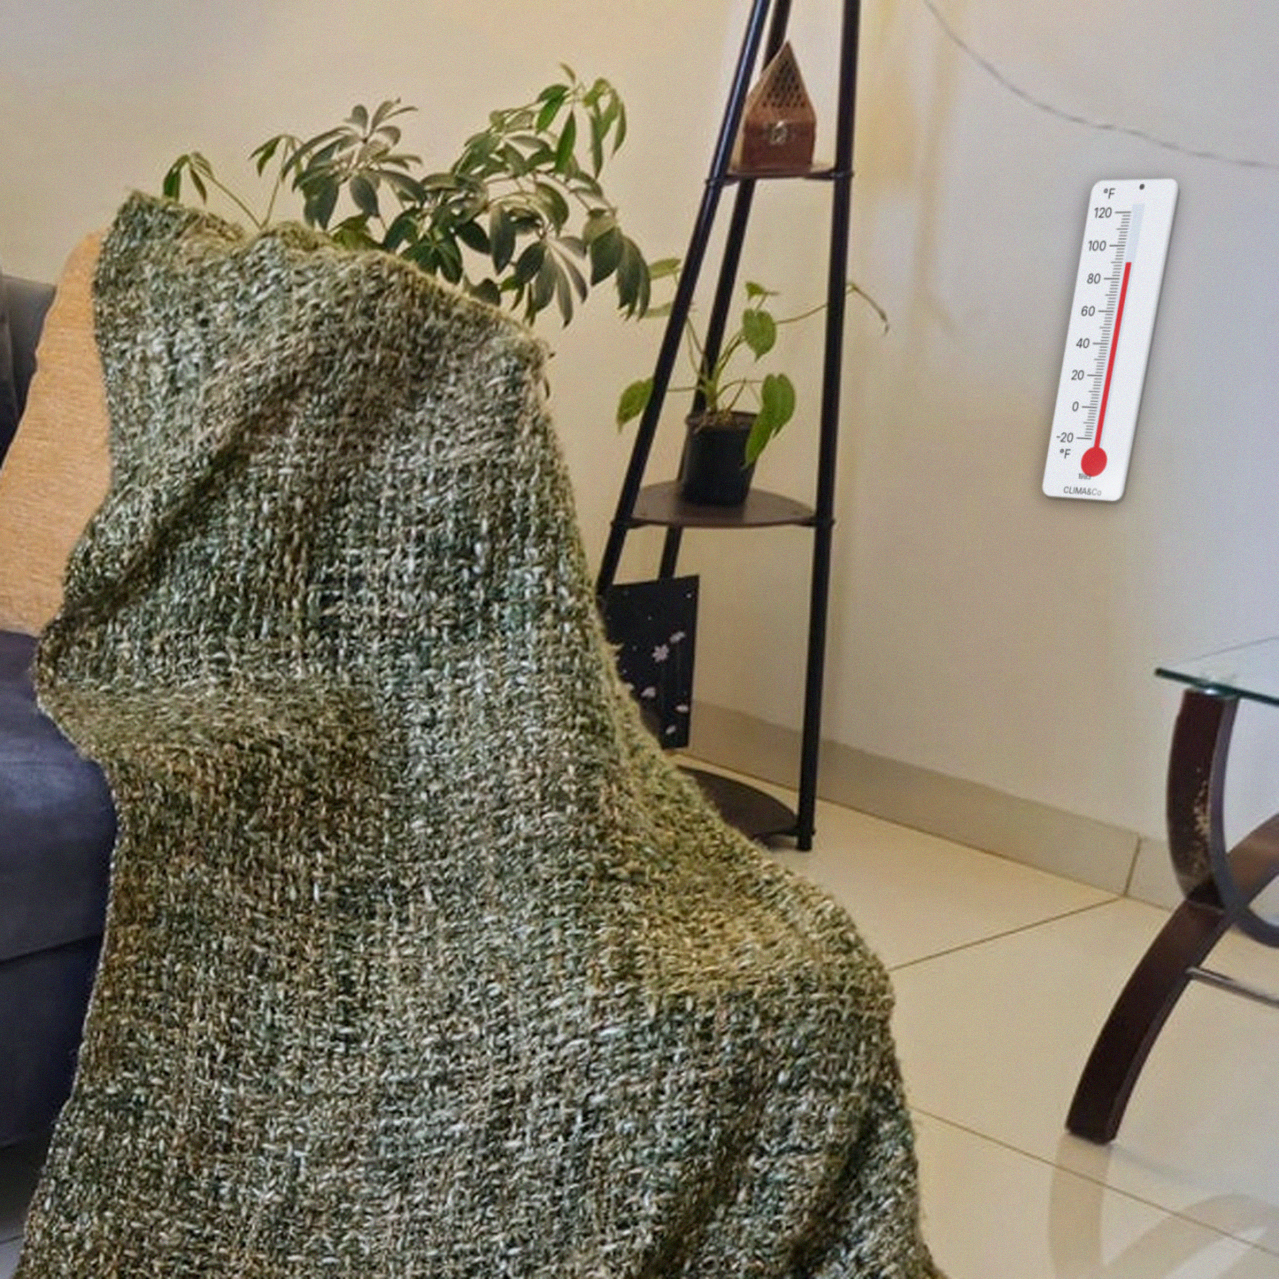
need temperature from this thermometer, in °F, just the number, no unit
90
